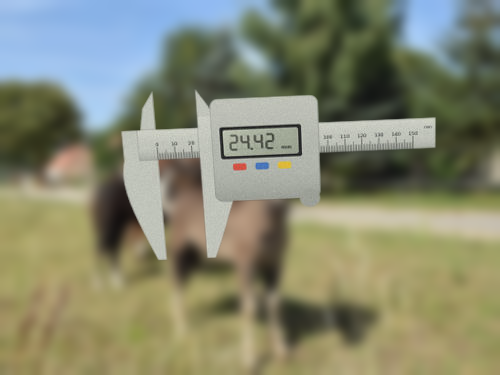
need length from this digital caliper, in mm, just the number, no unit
24.42
